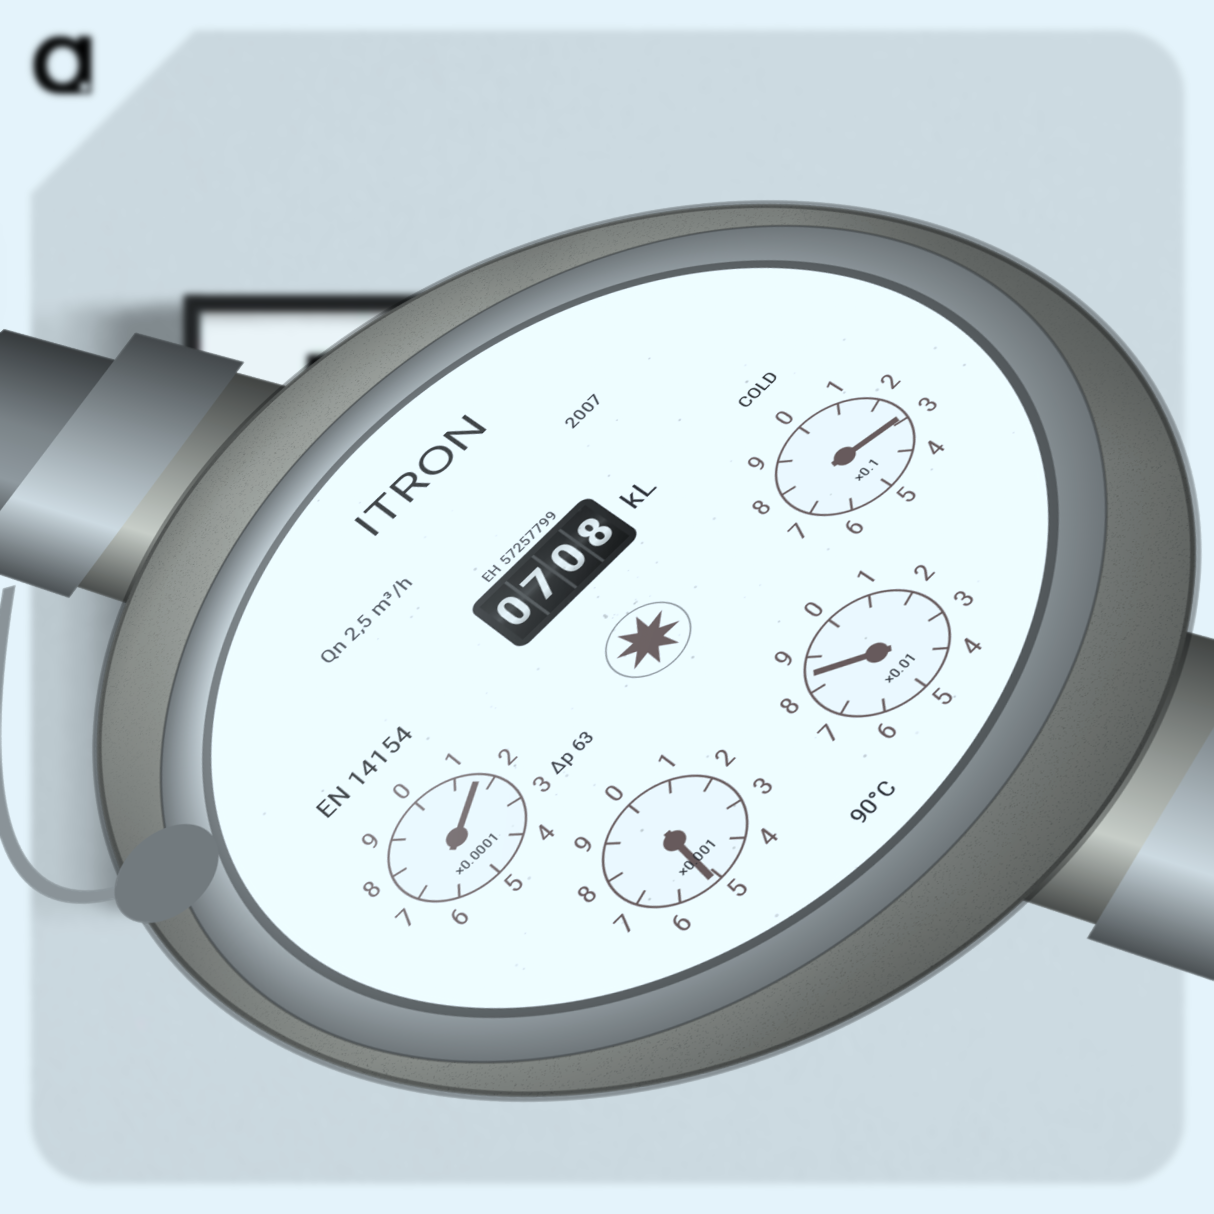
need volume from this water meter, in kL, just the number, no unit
708.2851
